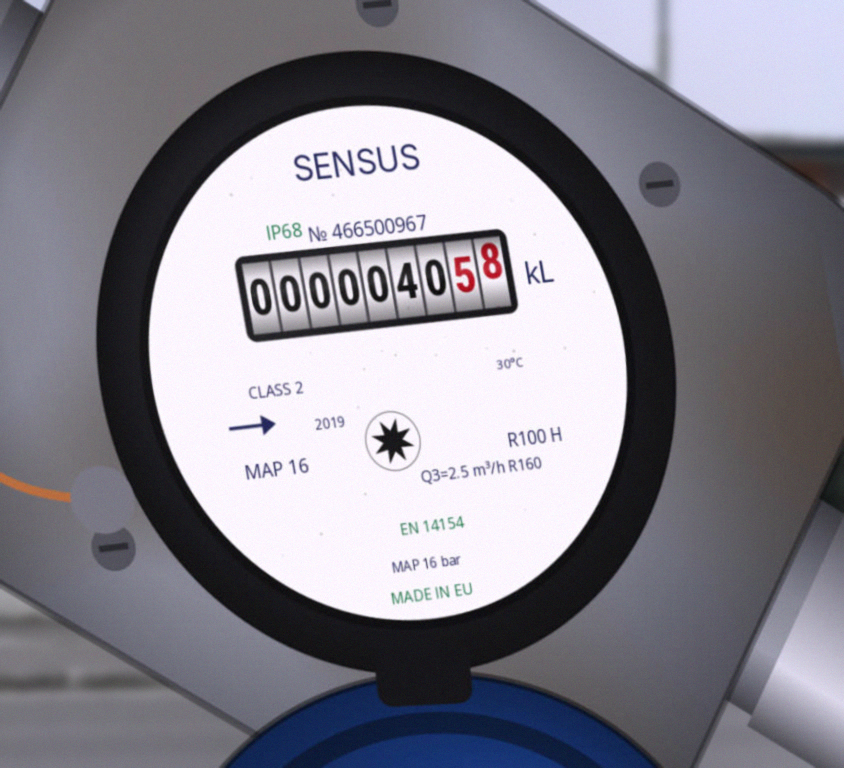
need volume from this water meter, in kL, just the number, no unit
40.58
